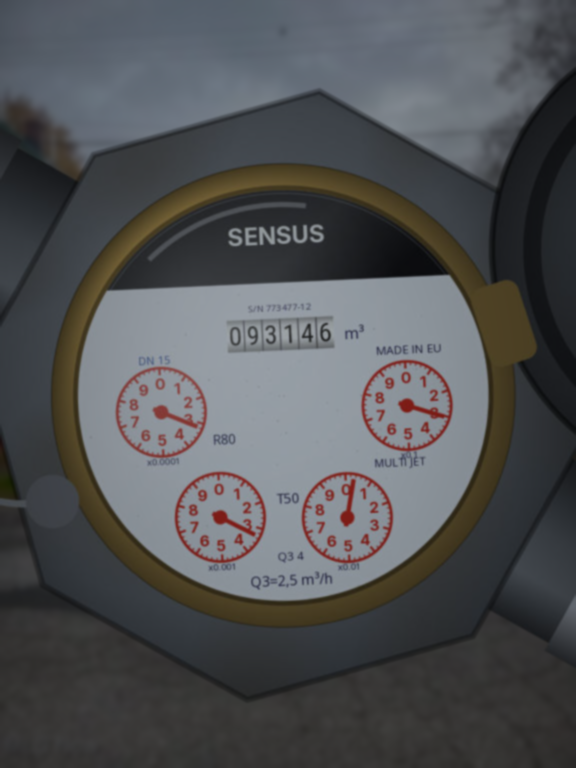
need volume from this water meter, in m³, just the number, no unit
93146.3033
